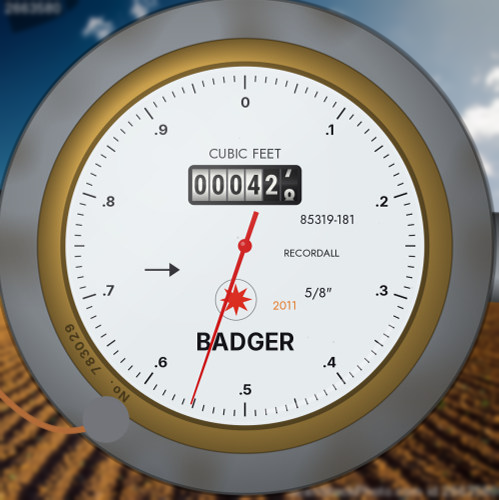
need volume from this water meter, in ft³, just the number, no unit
427.55
